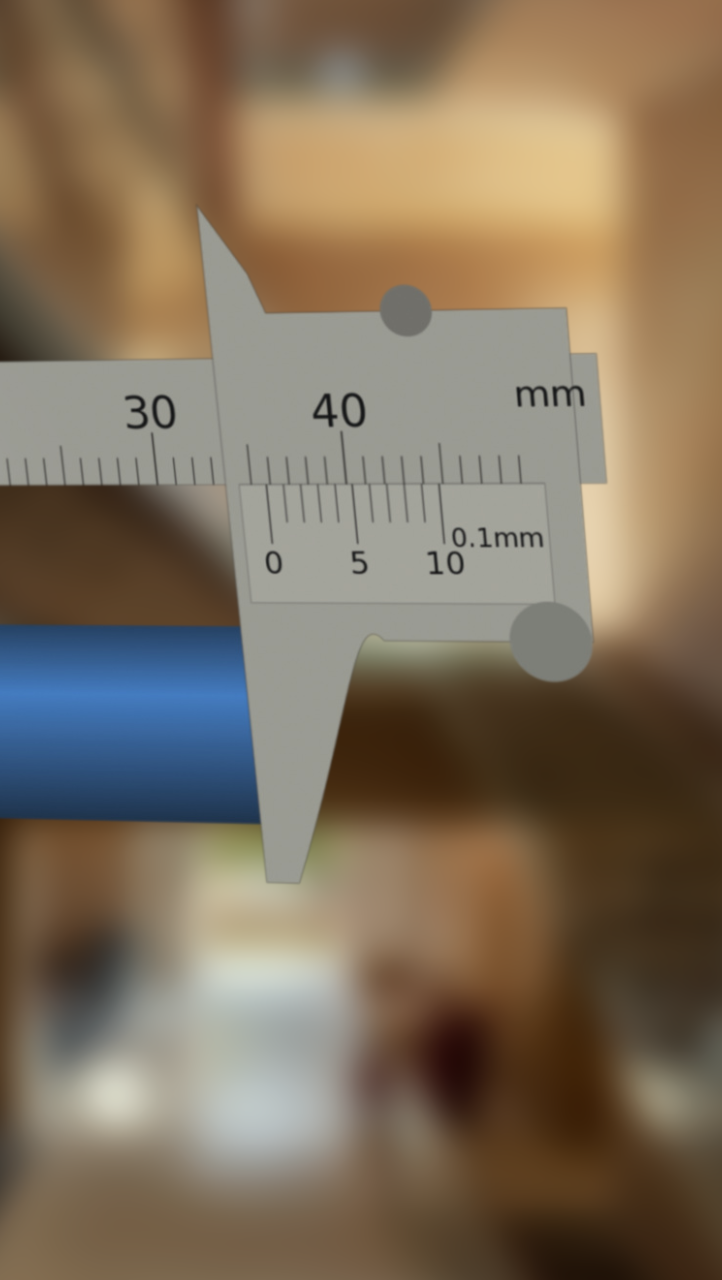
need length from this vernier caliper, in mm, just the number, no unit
35.8
